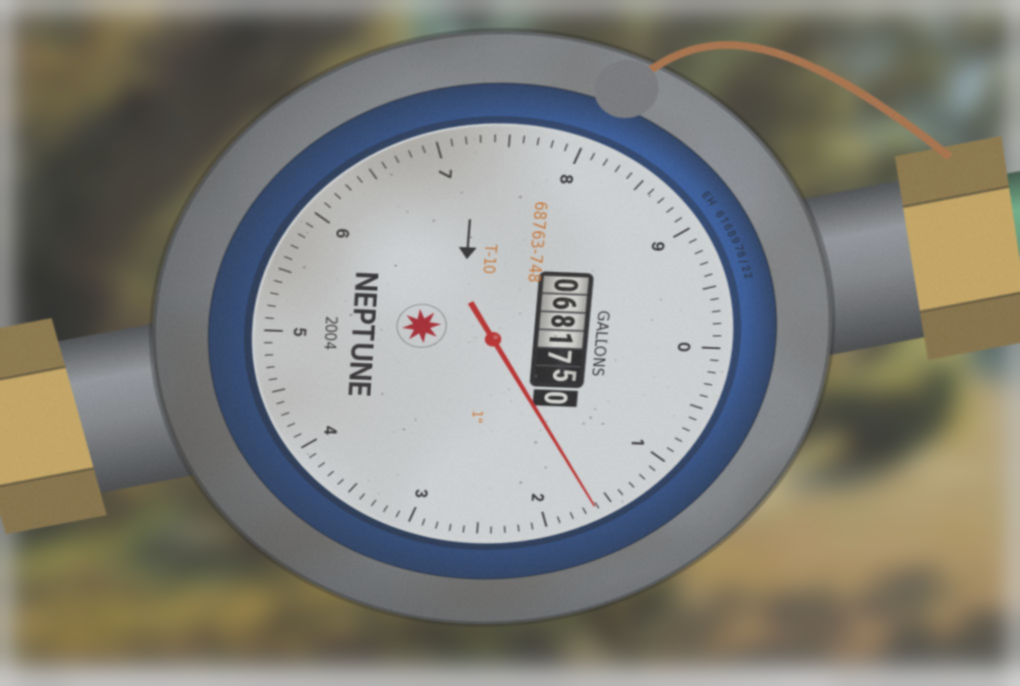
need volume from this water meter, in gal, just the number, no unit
681751.6
